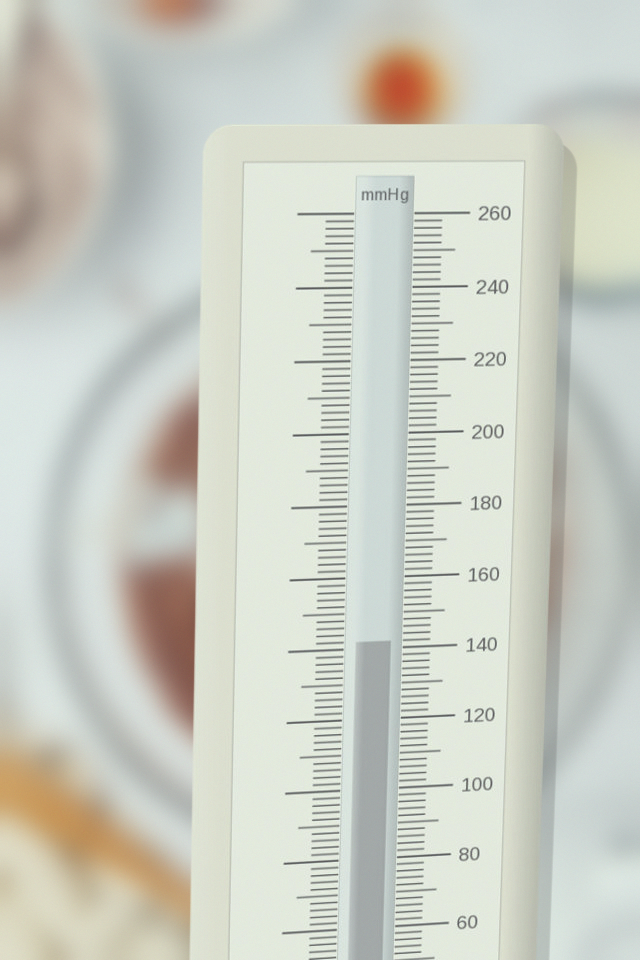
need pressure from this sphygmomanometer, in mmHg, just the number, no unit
142
